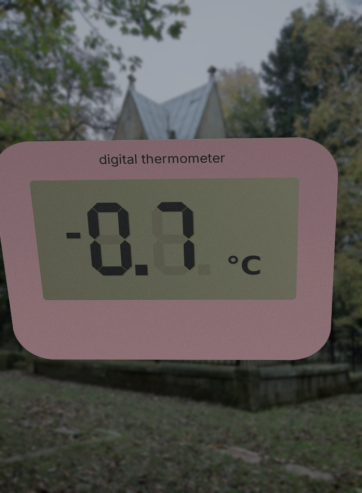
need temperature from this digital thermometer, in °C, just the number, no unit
-0.7
